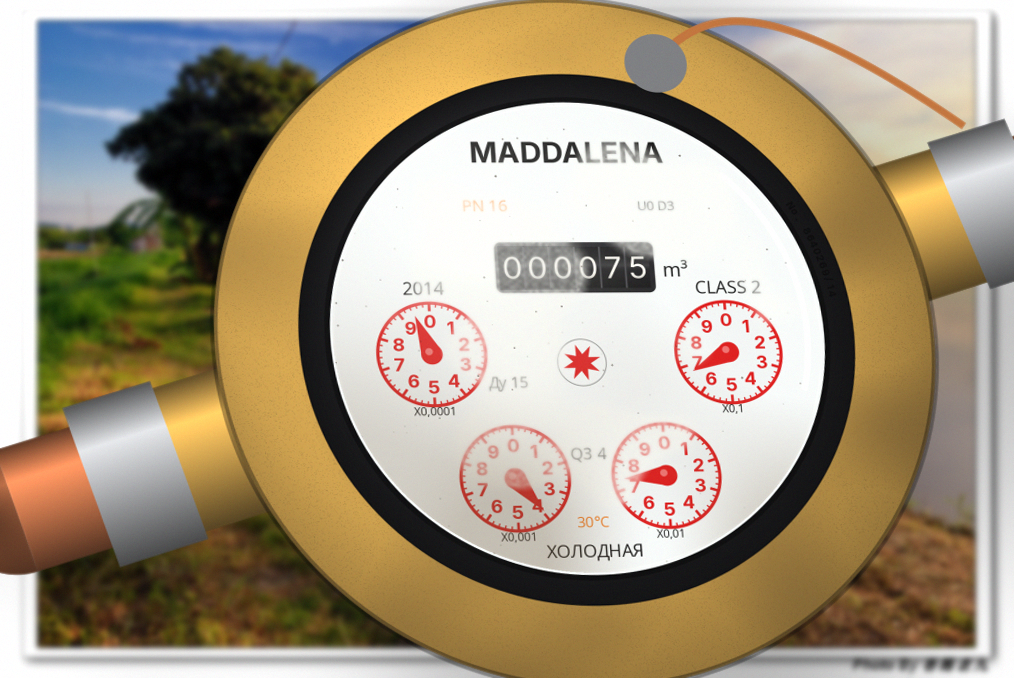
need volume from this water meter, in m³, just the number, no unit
75.6739
